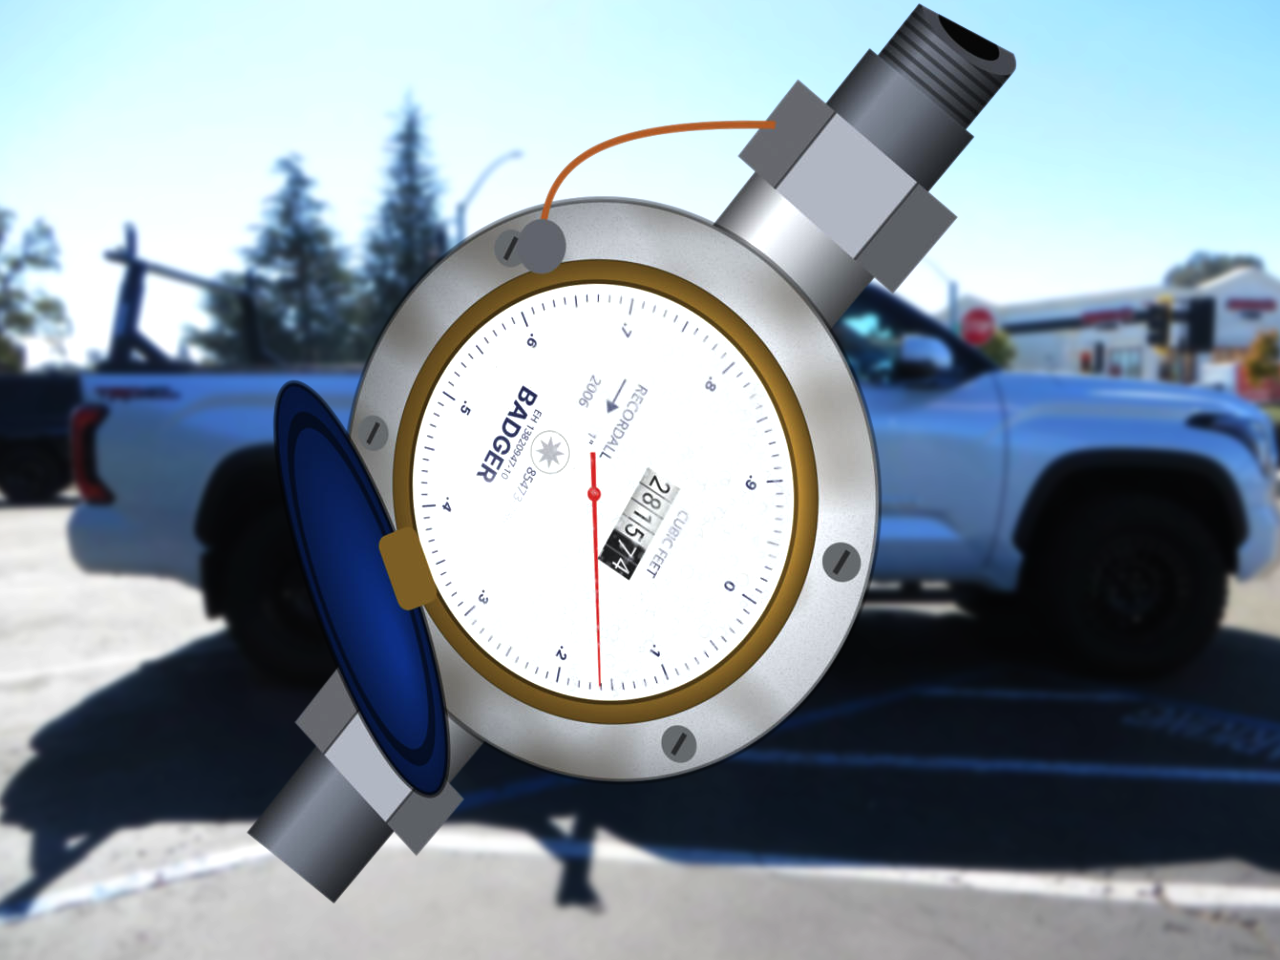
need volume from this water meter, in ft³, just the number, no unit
281574.16
